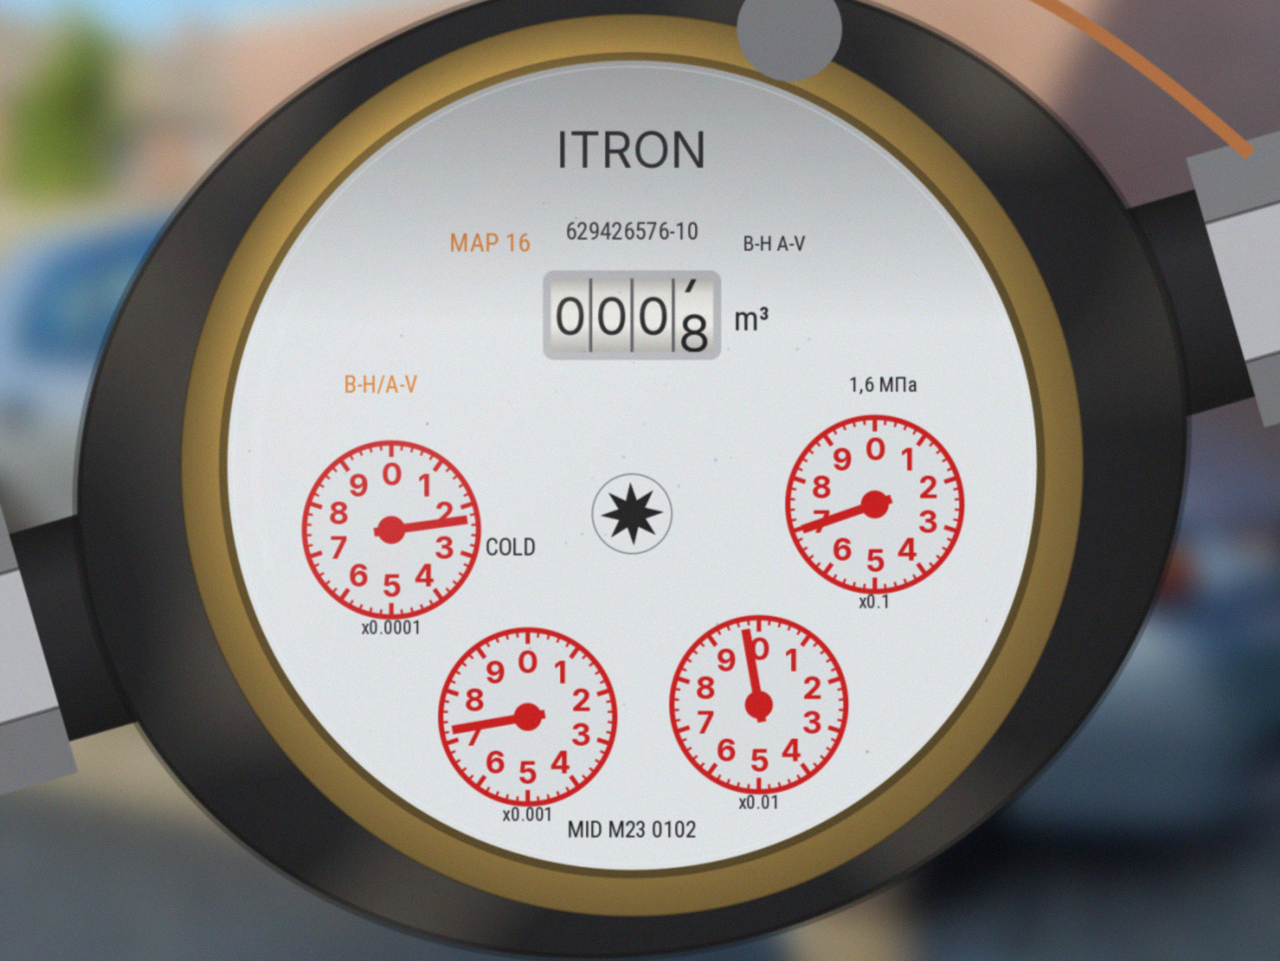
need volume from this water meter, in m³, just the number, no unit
7.6972
